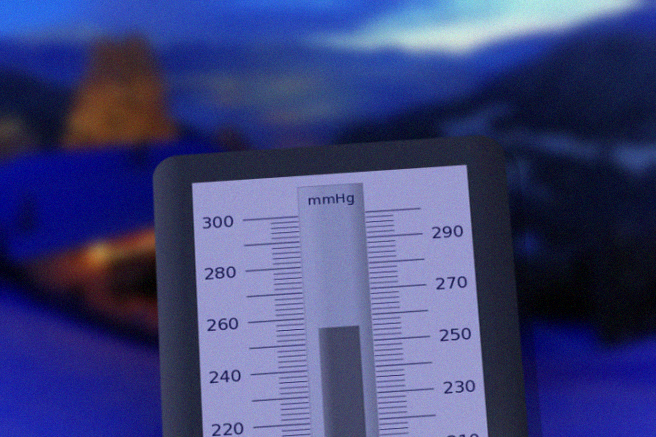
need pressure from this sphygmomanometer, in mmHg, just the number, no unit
256
